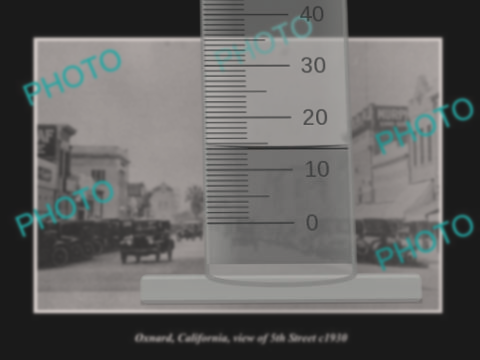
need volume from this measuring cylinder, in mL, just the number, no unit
14
